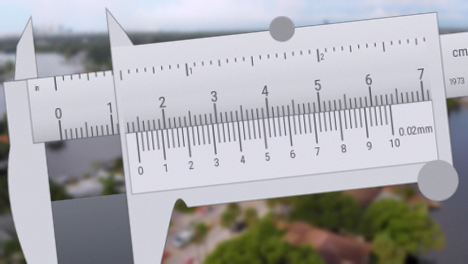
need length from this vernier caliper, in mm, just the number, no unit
14.5
